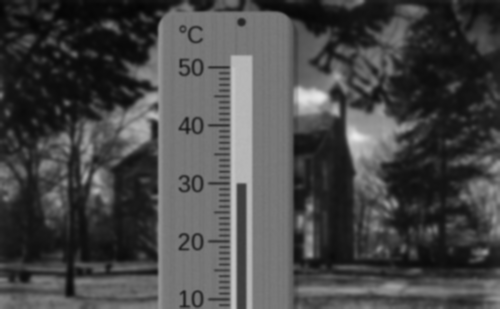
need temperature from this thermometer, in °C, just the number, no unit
30
